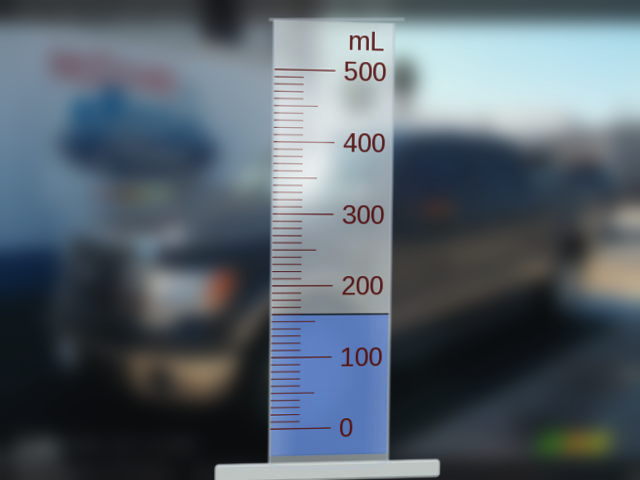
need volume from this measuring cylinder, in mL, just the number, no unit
160
